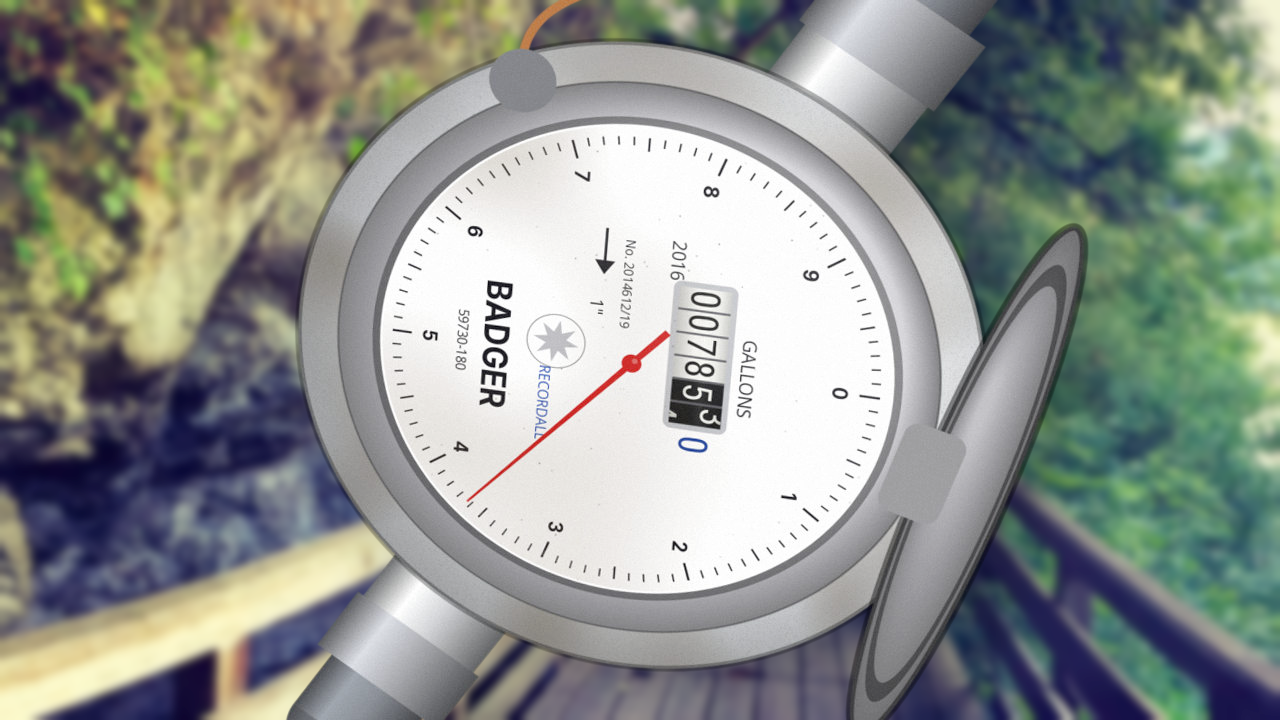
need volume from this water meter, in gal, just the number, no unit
78533.6
